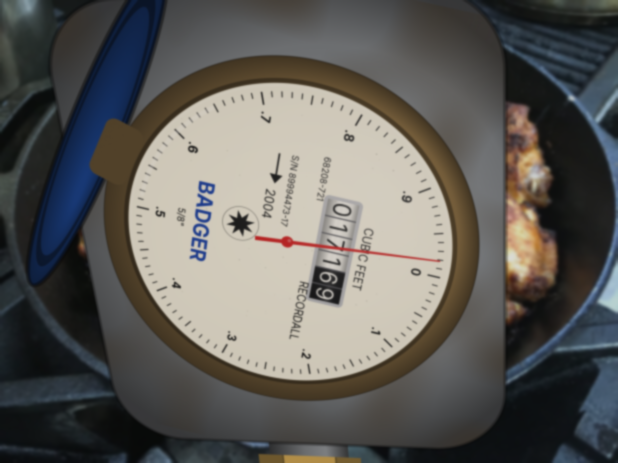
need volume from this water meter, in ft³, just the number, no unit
17168.98
